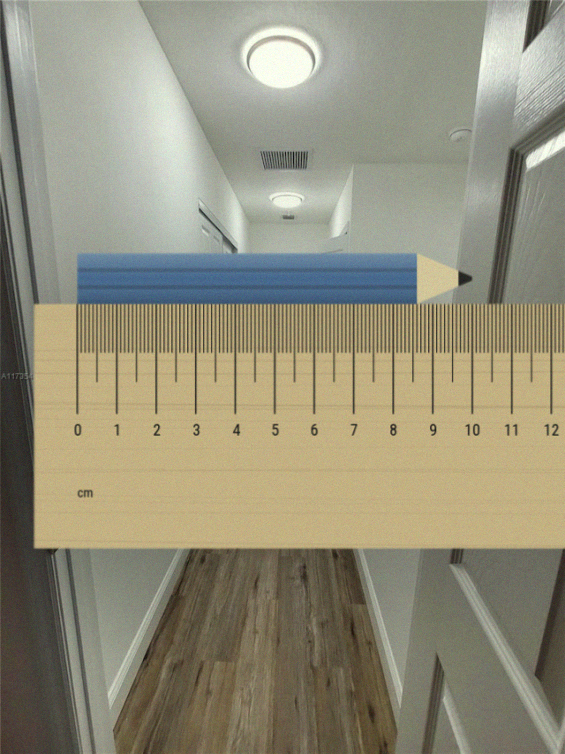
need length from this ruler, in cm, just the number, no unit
10
